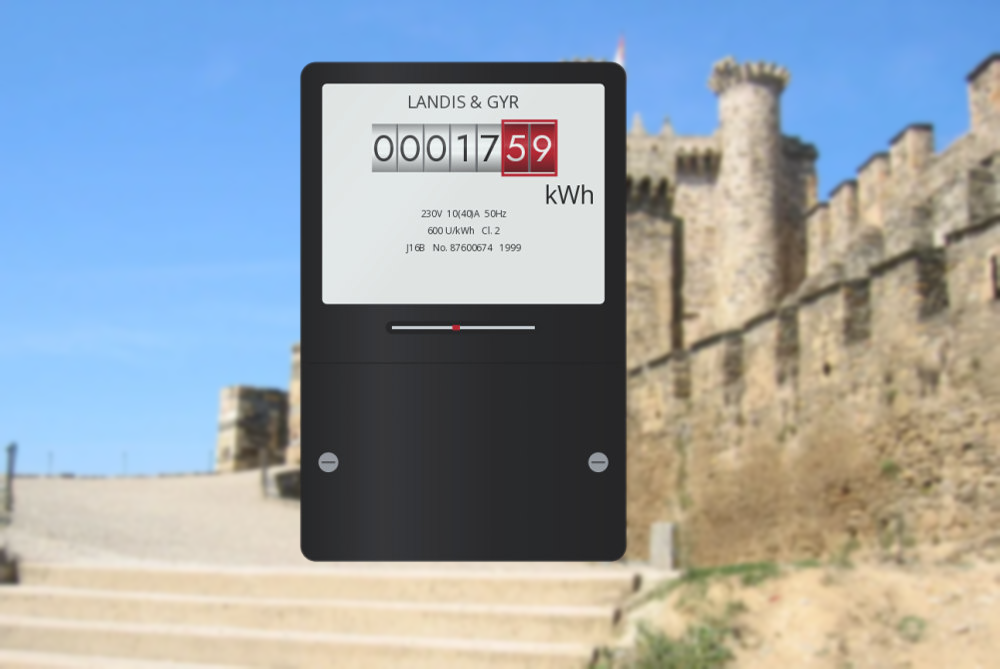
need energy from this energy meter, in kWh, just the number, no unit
17.59
